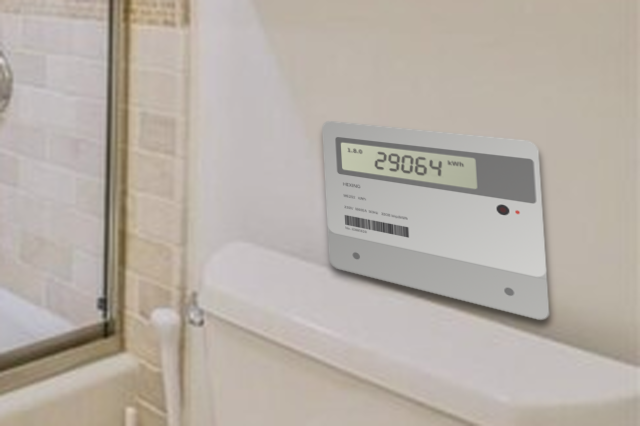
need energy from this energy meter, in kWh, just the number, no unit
29064
